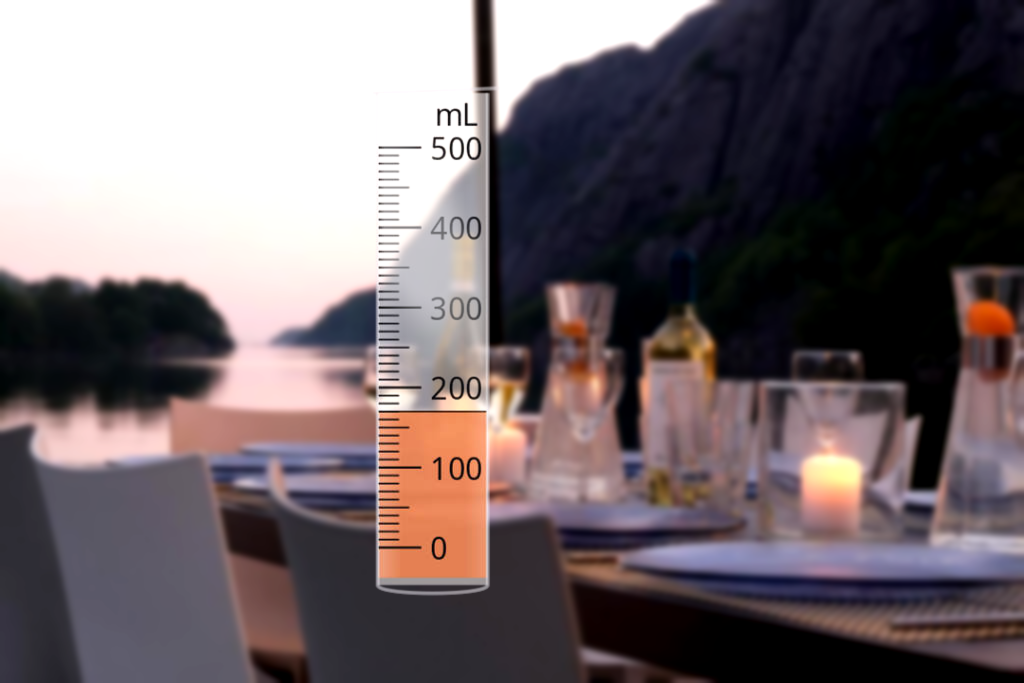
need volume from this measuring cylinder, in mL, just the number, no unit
170
